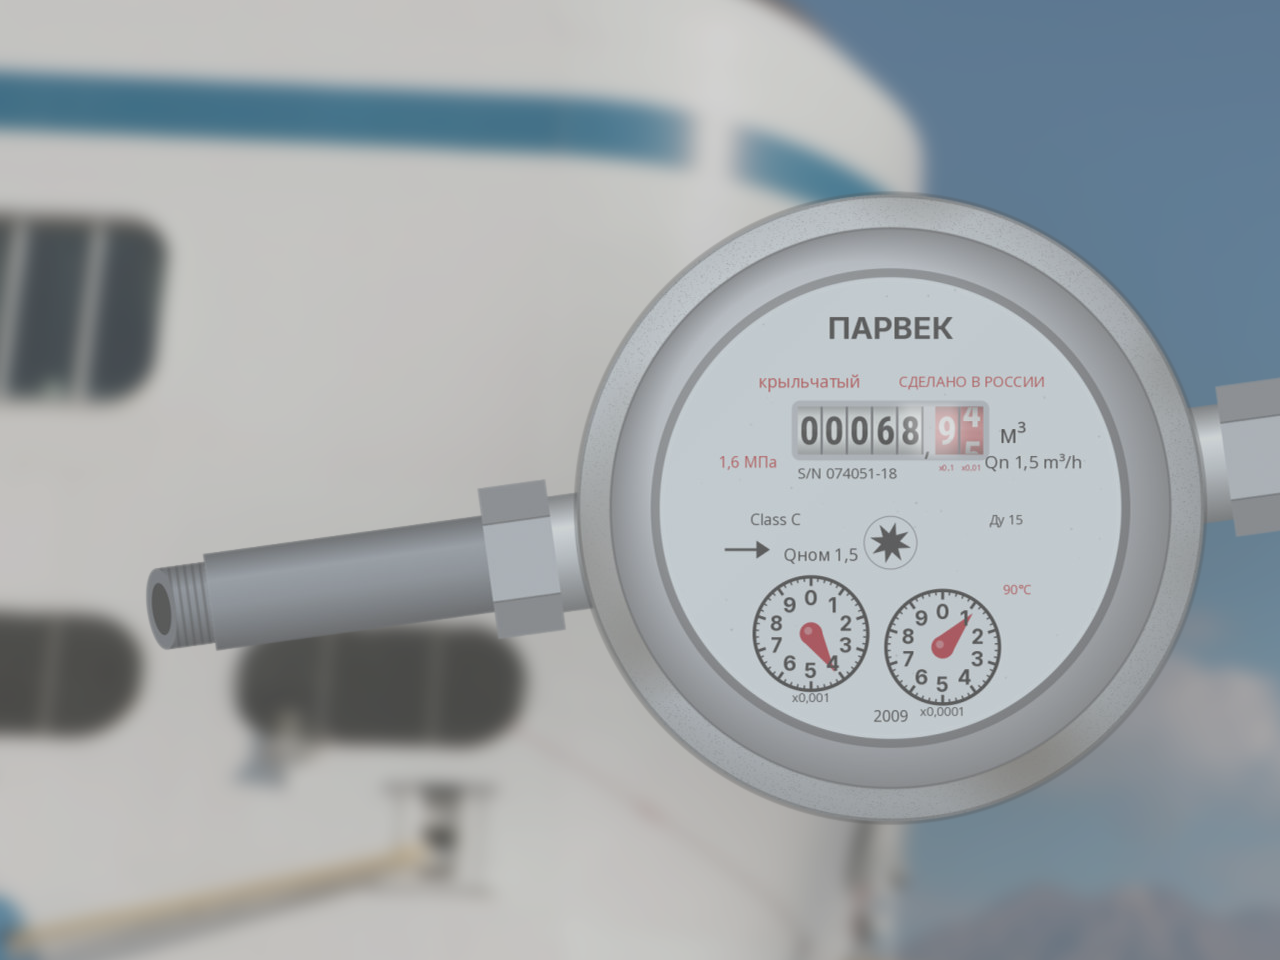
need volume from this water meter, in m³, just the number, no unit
68.9441
